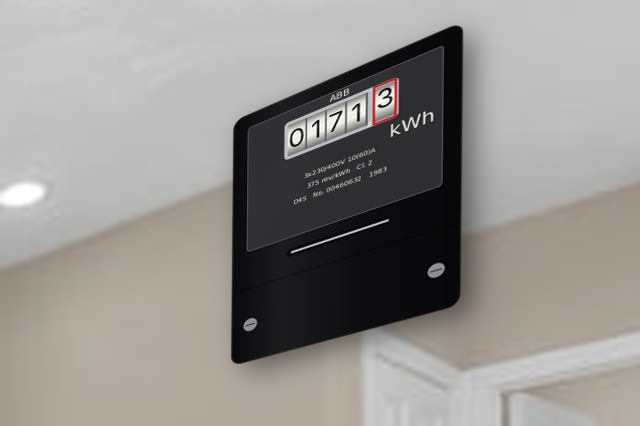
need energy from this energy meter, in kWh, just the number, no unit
171.3
